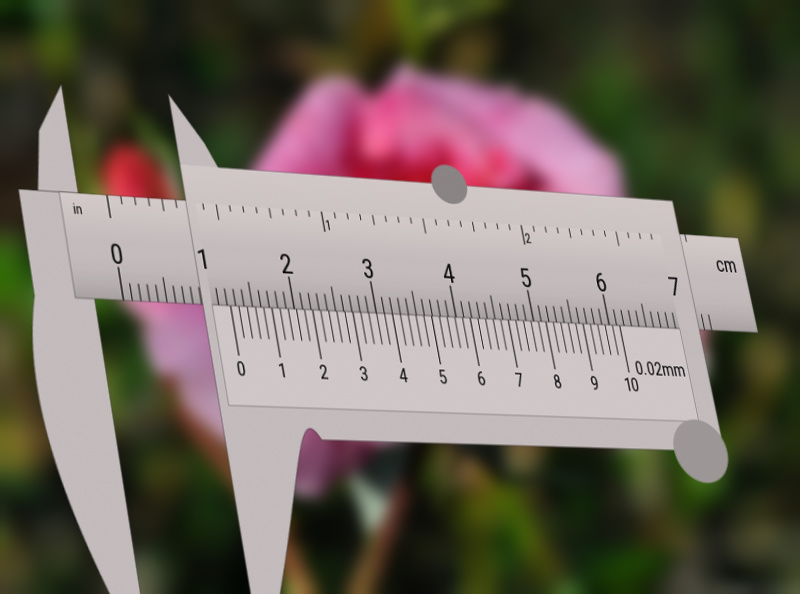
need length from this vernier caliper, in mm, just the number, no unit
12.4
